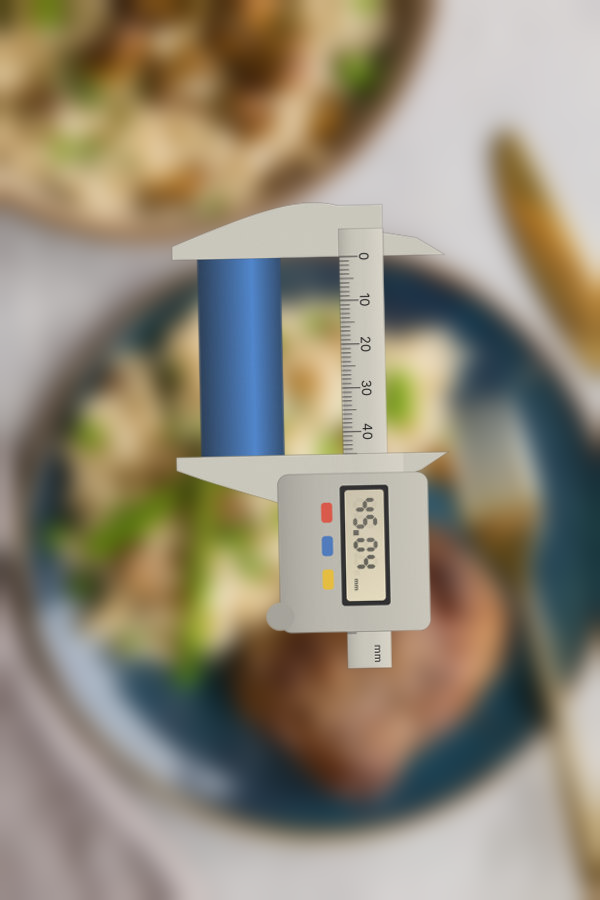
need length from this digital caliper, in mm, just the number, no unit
45.04
